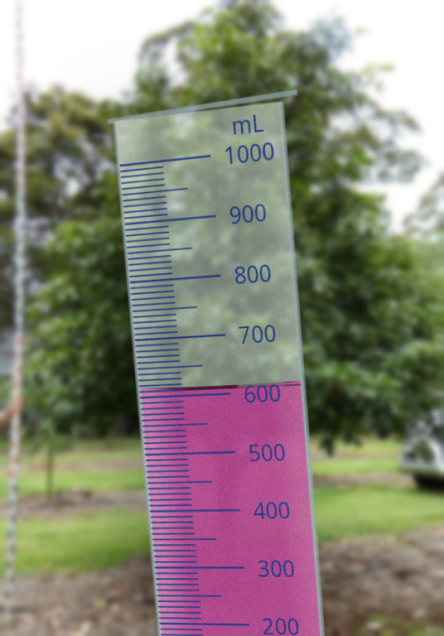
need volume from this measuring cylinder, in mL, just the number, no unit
610
